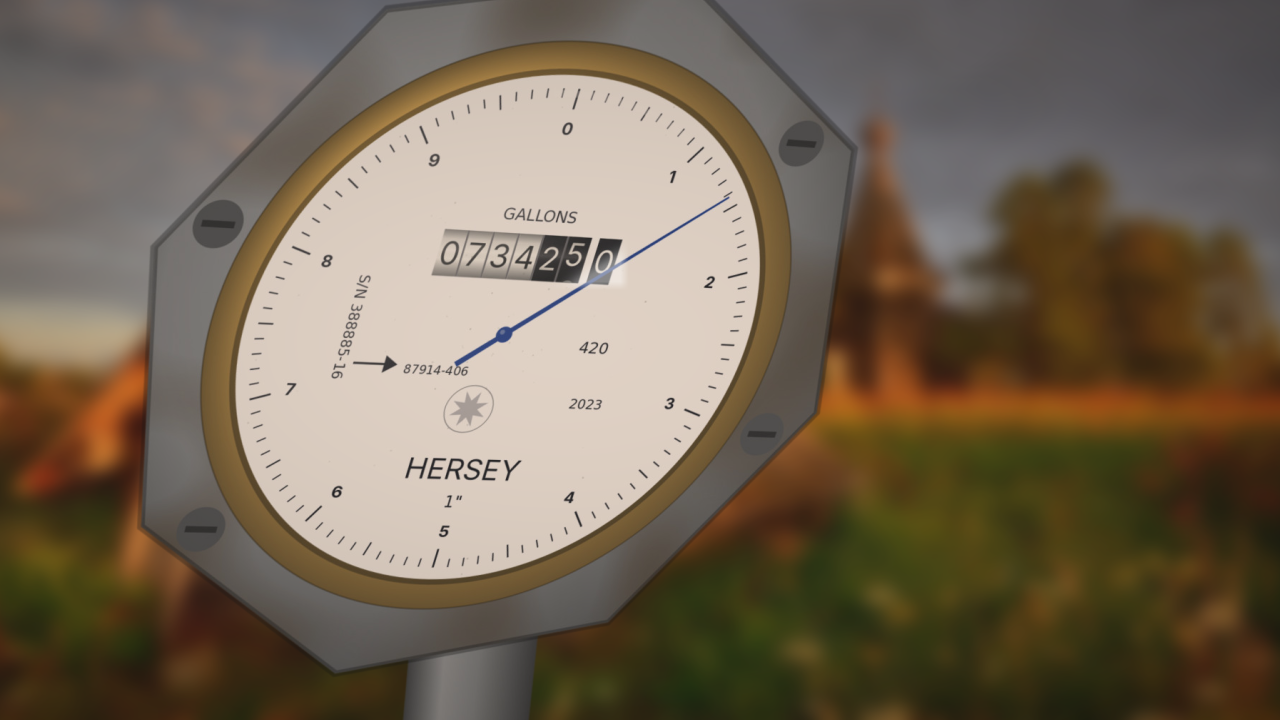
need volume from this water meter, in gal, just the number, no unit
734251.4
